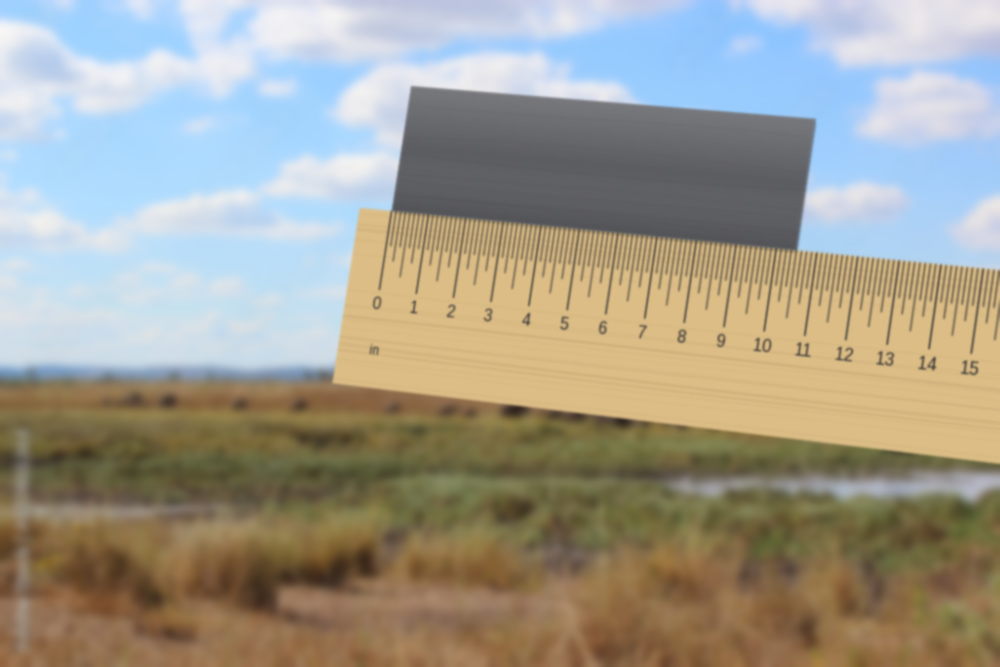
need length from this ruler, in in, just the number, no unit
10.5
